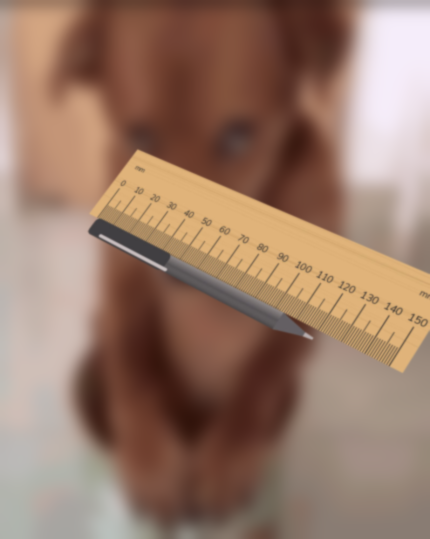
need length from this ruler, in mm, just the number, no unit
120
